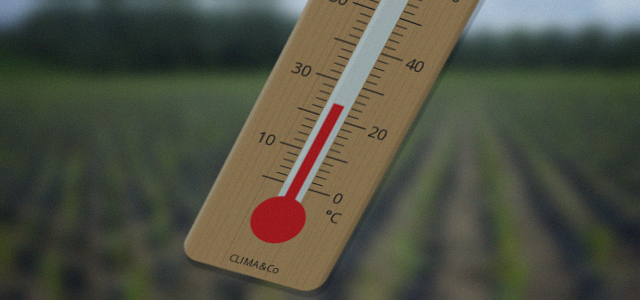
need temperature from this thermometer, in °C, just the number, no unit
24
